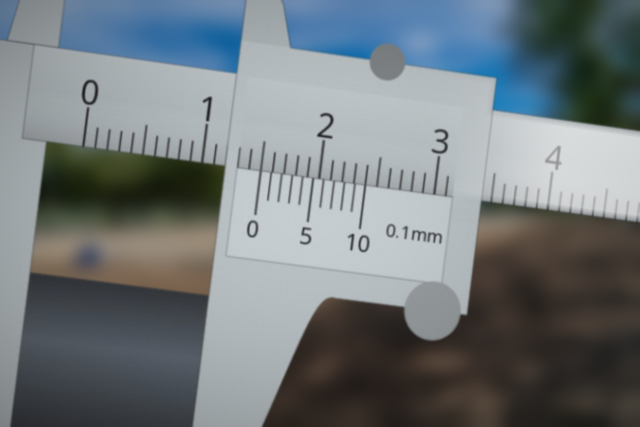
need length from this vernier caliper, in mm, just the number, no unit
15.0
